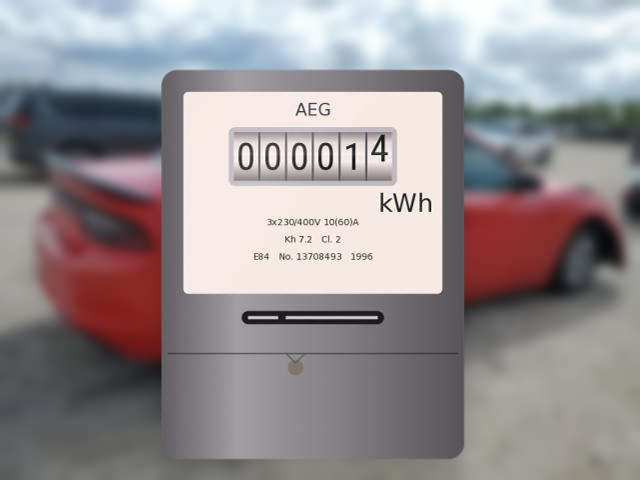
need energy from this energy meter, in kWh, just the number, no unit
14
